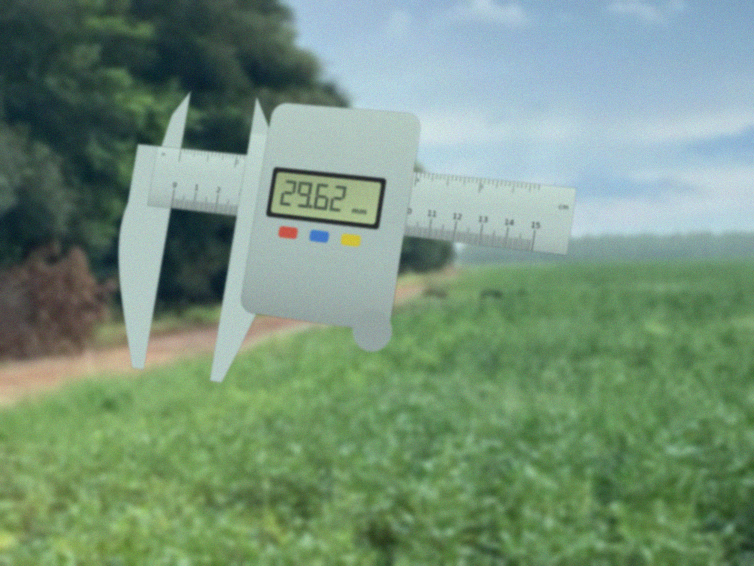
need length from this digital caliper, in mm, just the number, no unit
29.62
